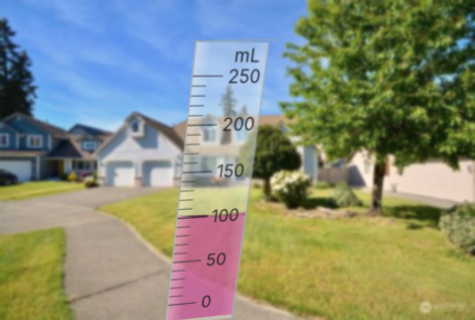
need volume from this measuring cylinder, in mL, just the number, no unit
100
